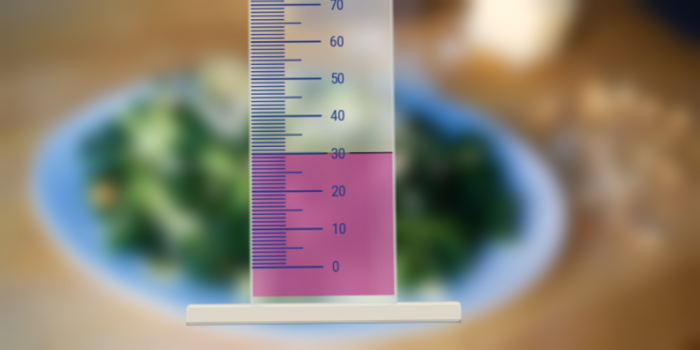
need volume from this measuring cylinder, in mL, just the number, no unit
30
